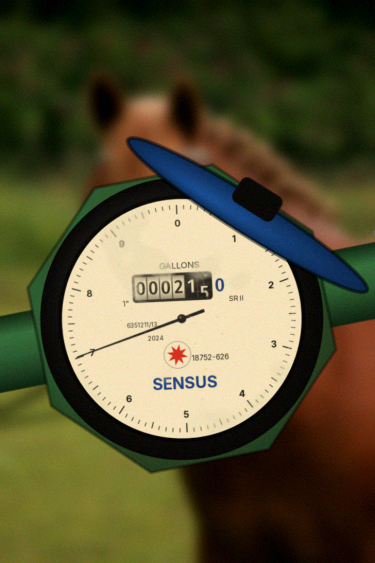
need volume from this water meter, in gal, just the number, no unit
2147.0
